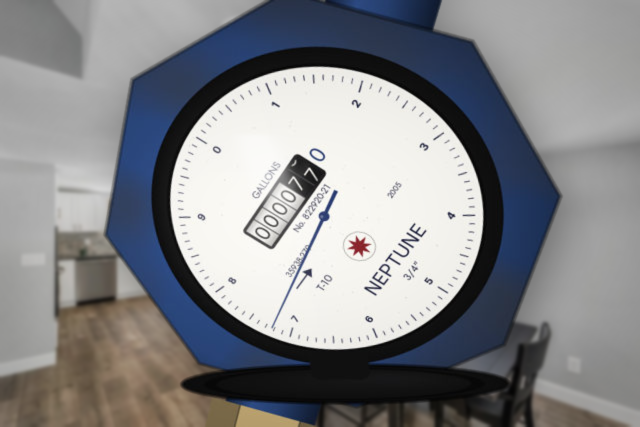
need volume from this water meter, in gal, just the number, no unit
767.2
